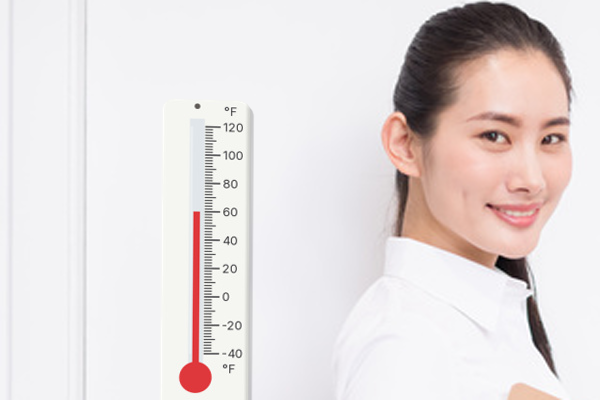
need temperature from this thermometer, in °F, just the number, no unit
60
